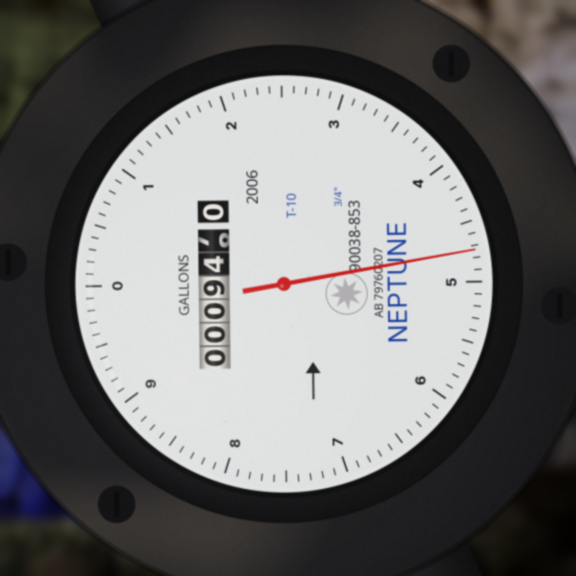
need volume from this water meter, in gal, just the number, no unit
9474.7
